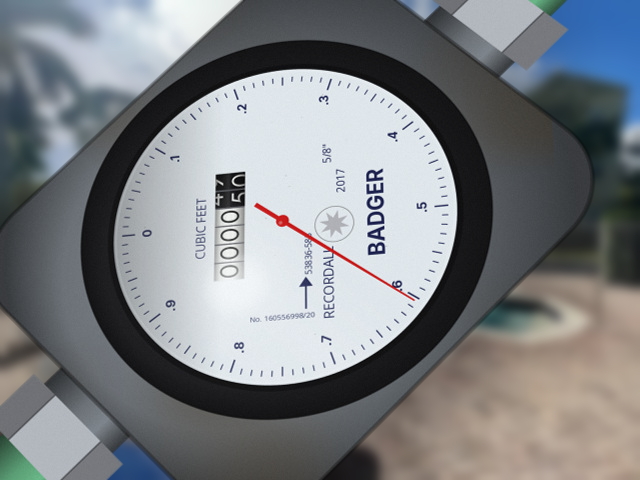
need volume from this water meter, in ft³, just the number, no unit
49.60
